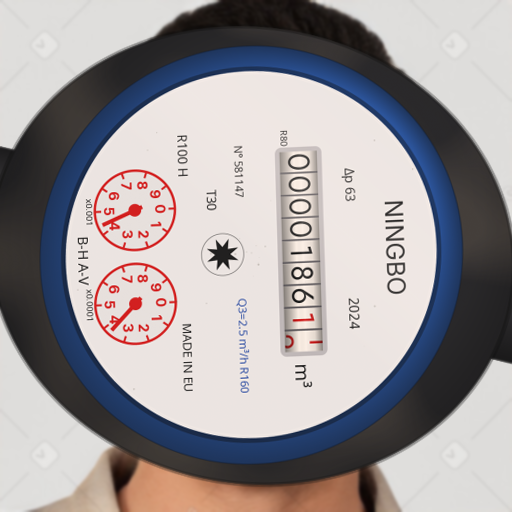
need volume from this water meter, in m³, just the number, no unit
186.1143
